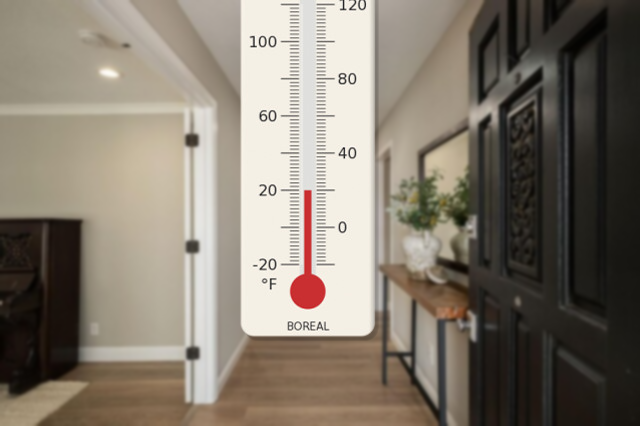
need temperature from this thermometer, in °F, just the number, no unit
20
